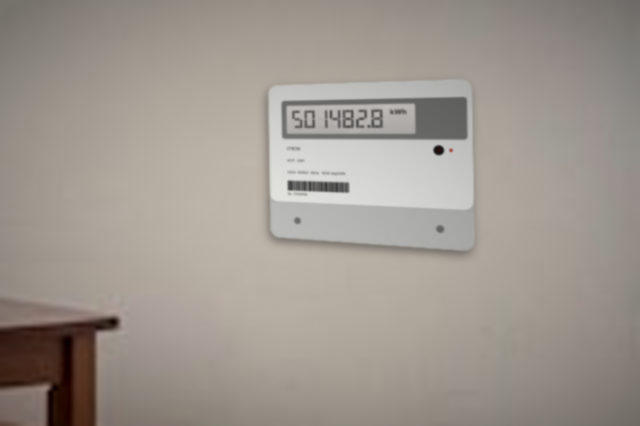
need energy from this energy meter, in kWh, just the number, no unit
501482.8
